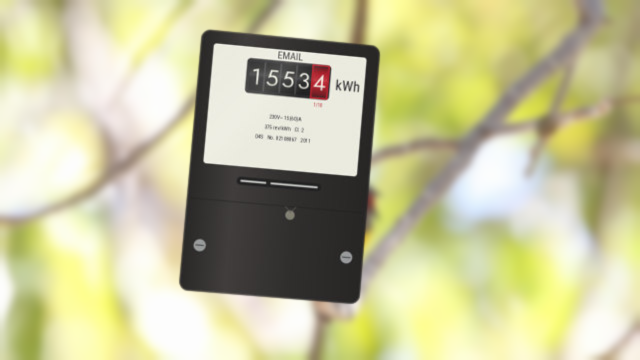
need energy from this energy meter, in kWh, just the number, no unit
1553.4
